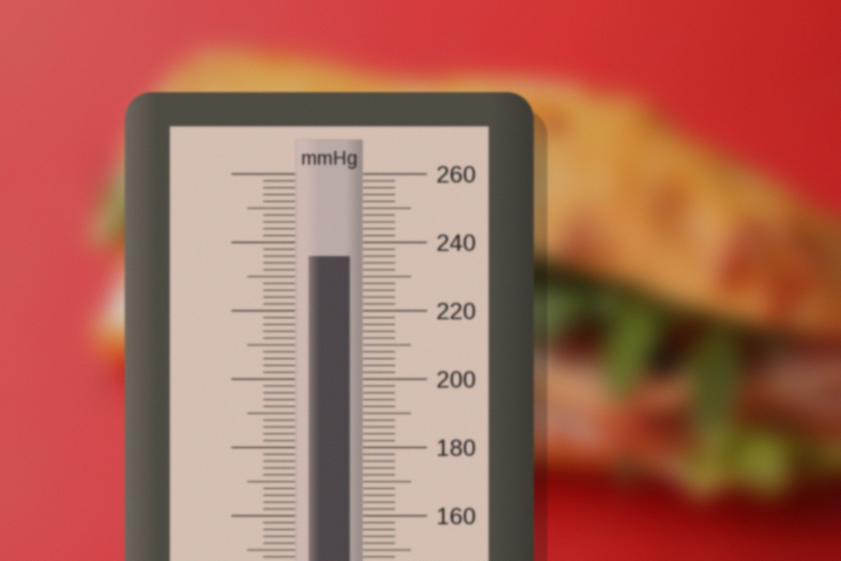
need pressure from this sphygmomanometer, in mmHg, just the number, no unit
236
